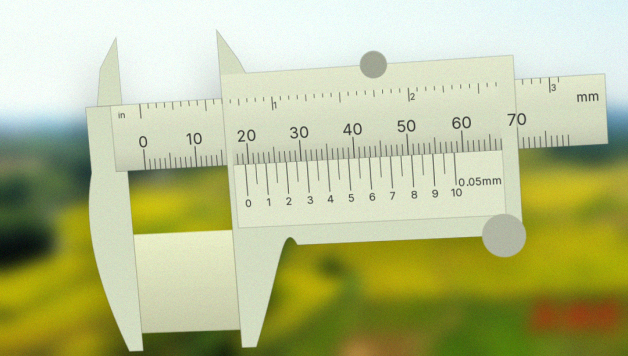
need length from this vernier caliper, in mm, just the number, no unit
19.4
